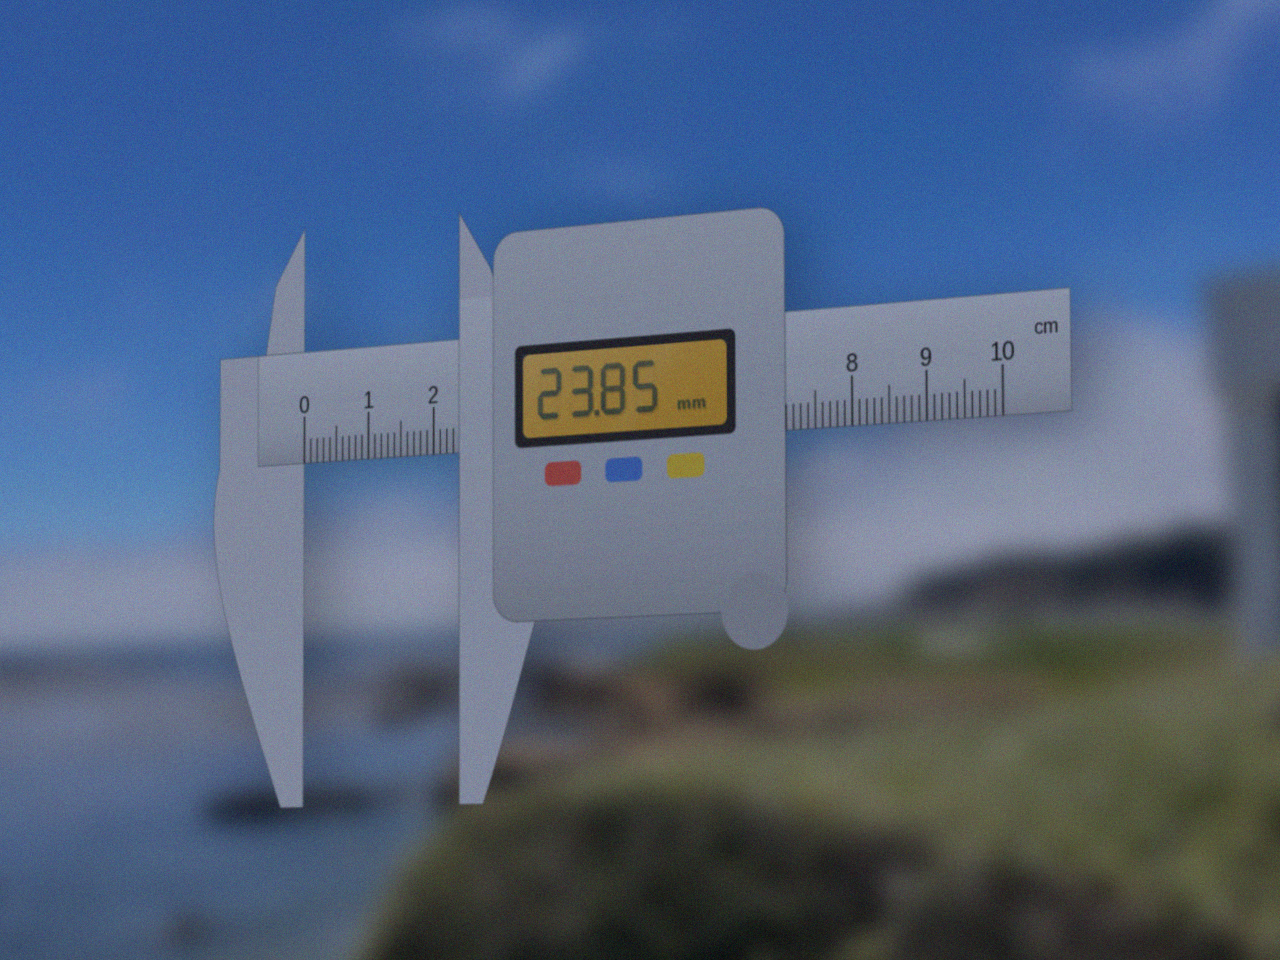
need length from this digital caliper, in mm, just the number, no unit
23.85
